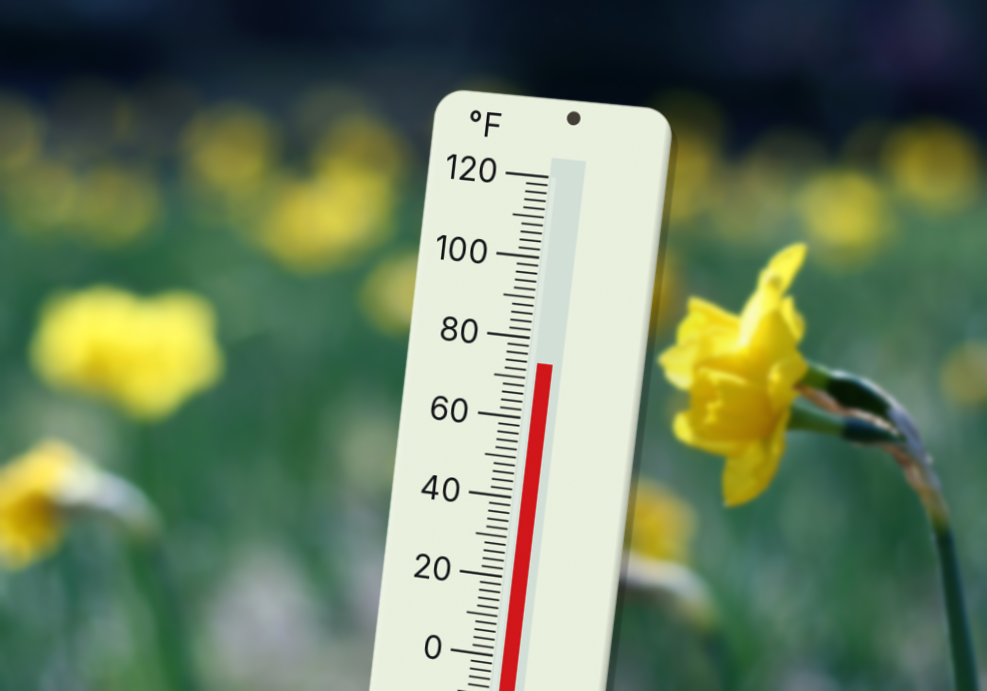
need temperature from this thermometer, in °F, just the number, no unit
74
